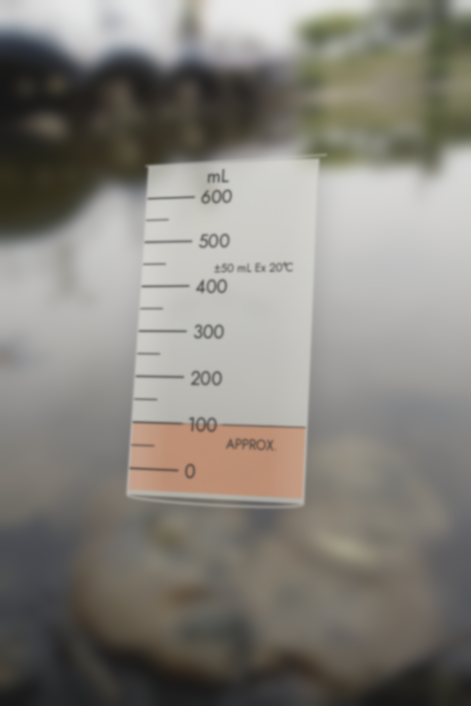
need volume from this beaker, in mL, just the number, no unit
100
